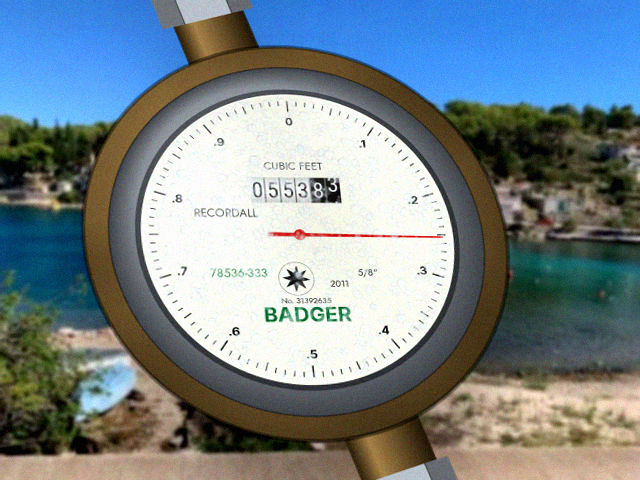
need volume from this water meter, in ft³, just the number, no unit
55383.25
